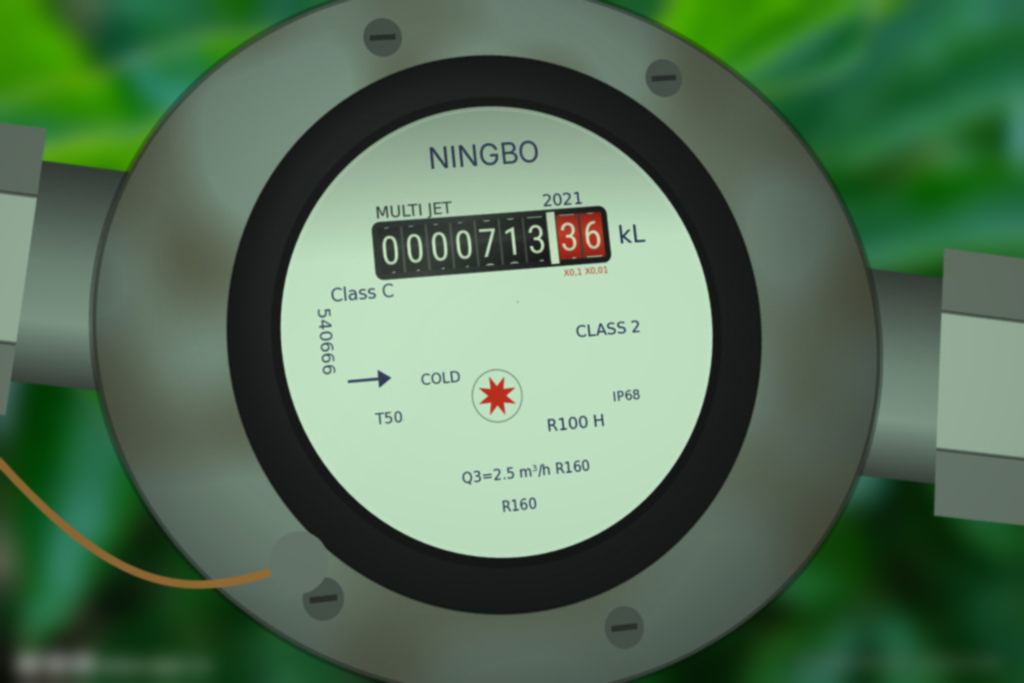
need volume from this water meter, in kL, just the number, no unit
713.36
